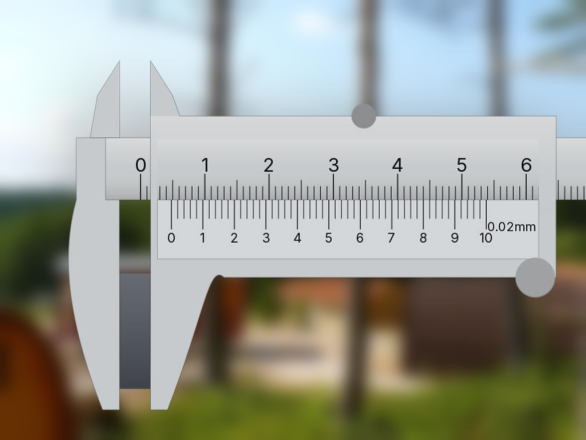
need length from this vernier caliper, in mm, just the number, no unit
4.8
